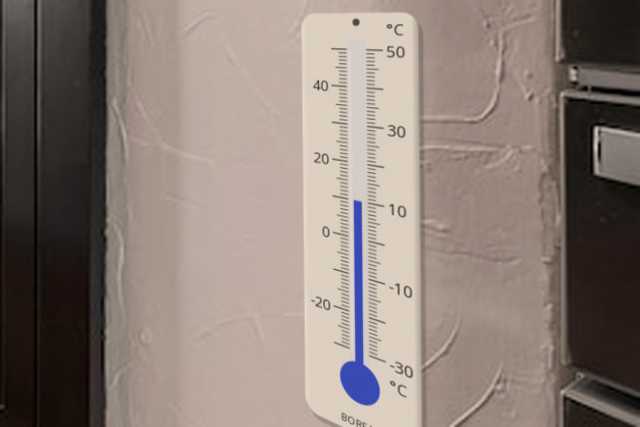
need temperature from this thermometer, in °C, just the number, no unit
10
